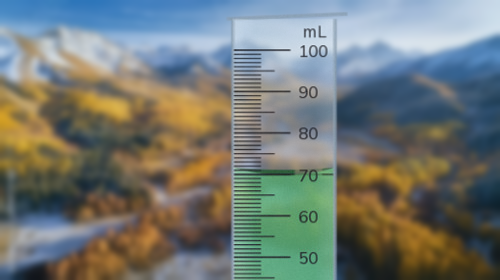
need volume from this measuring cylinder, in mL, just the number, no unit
70
